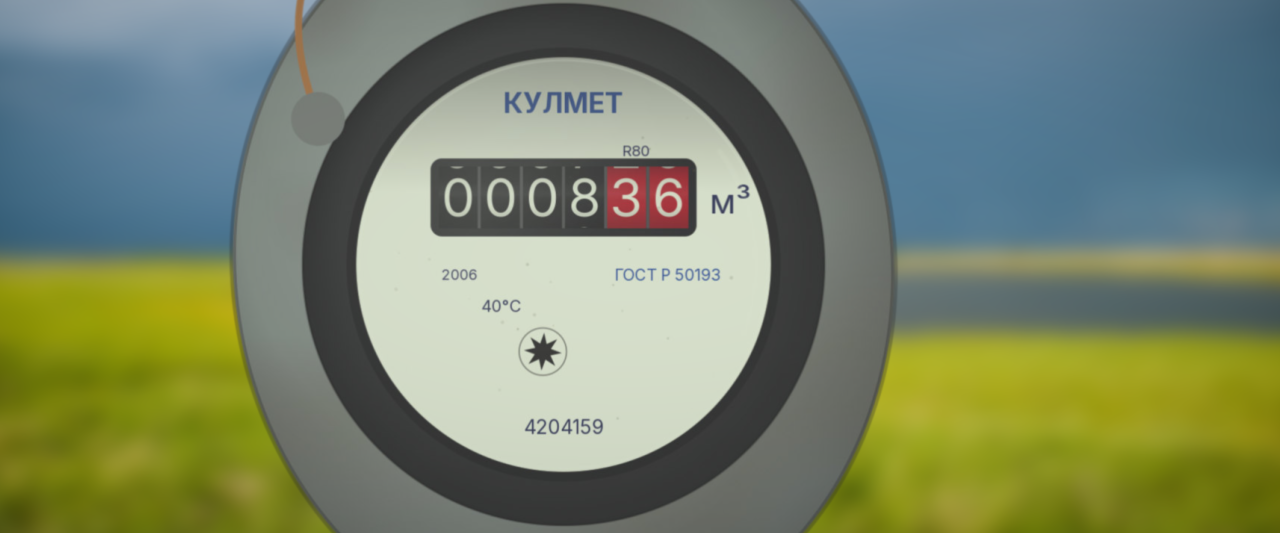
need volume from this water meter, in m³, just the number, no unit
8.36
